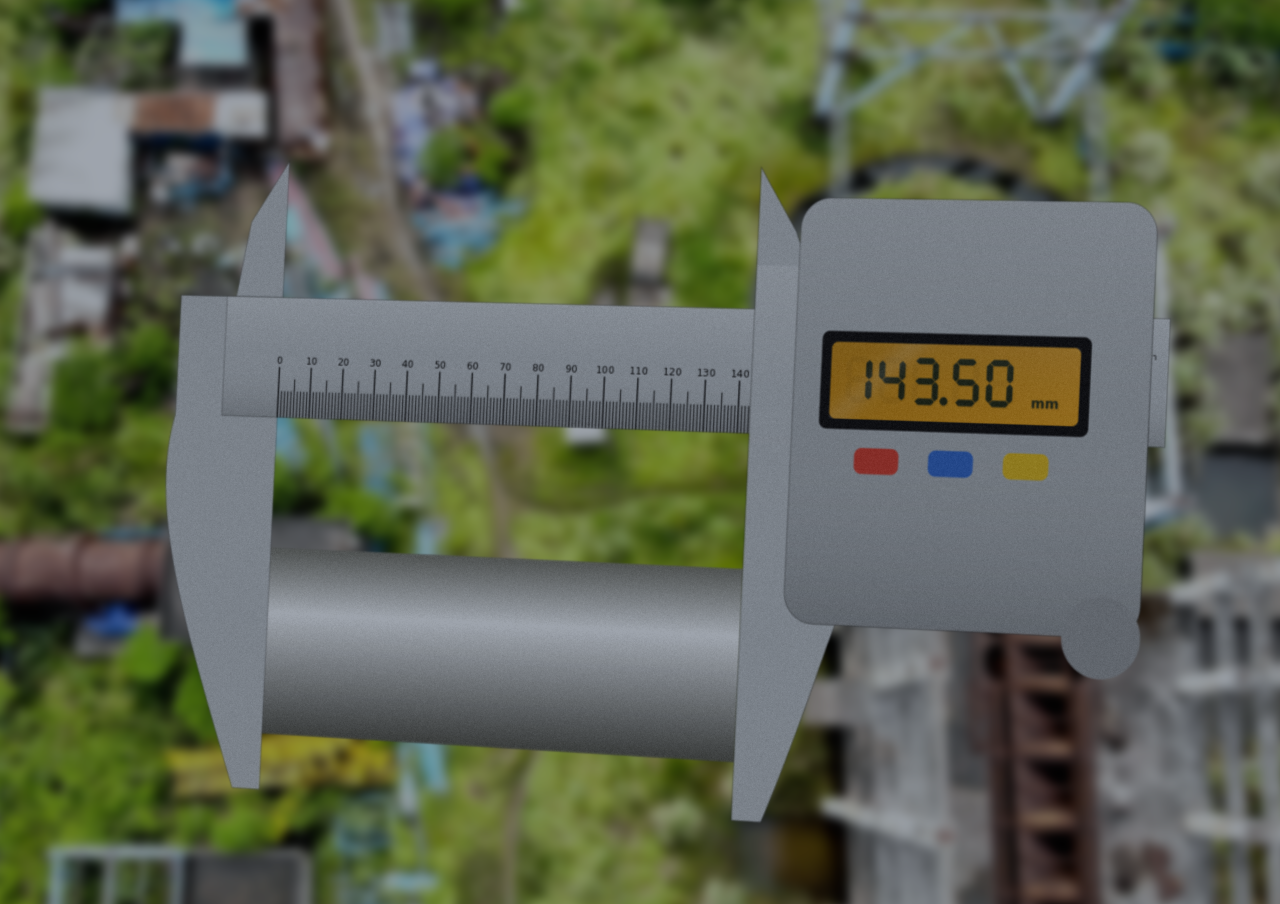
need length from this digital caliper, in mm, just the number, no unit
143.50
